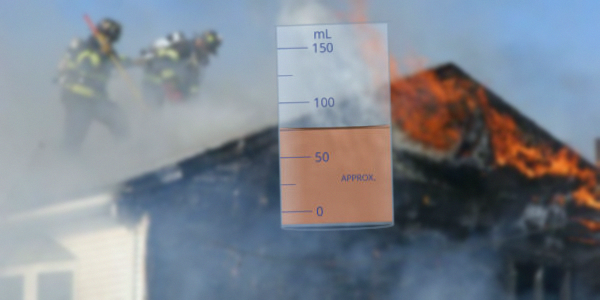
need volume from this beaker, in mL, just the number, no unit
75
